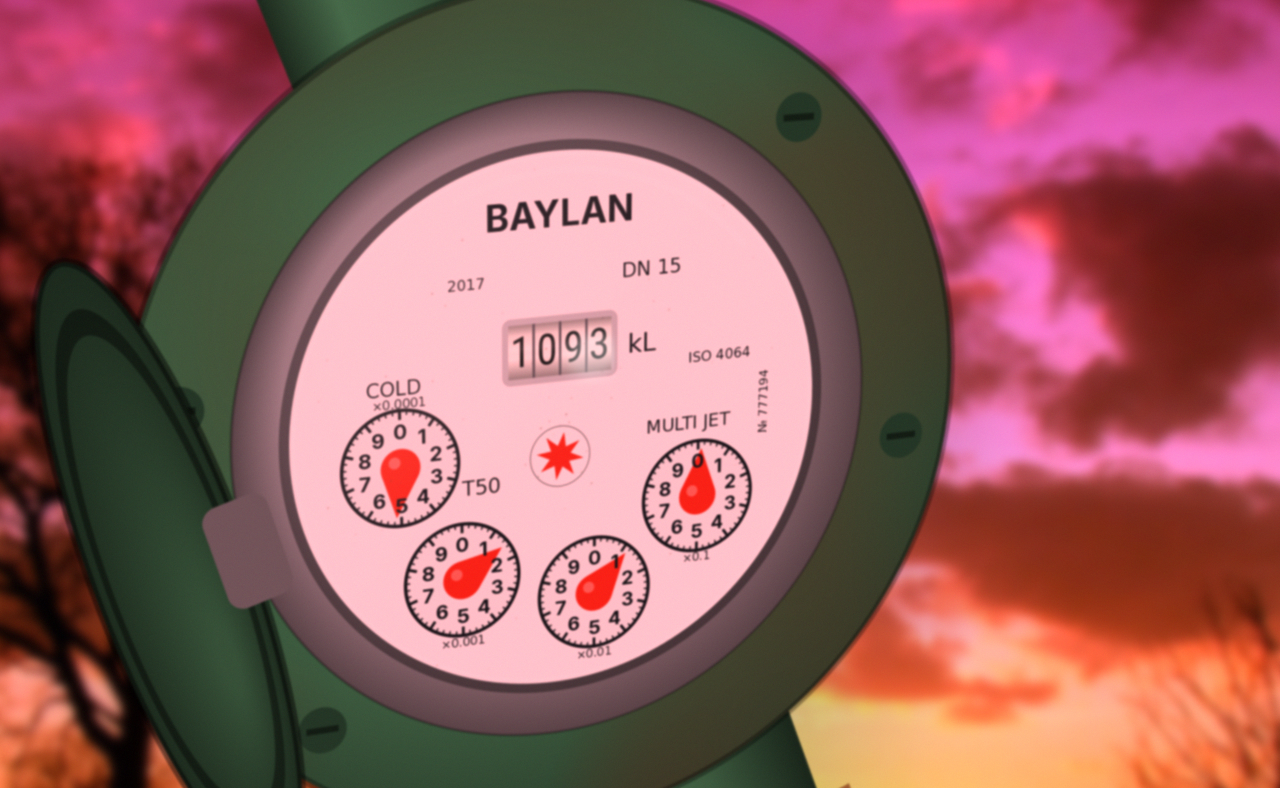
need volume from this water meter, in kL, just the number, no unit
1093.0115
